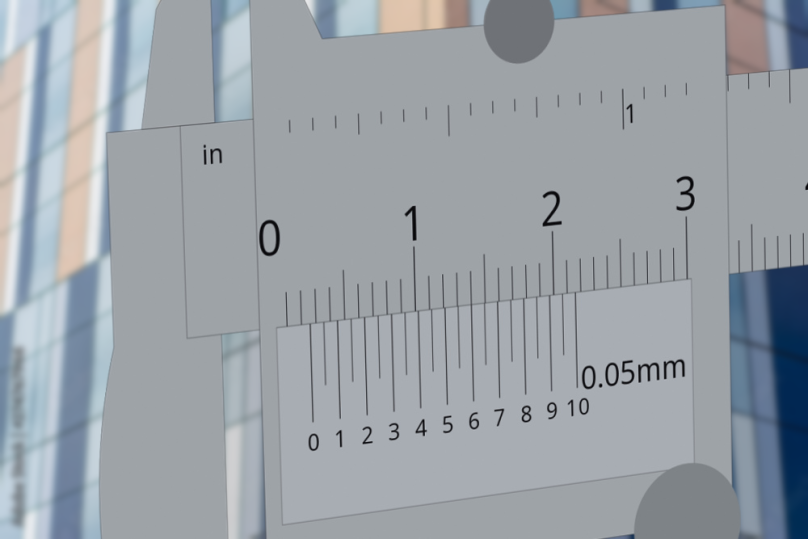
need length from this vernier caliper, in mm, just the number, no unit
2.6
